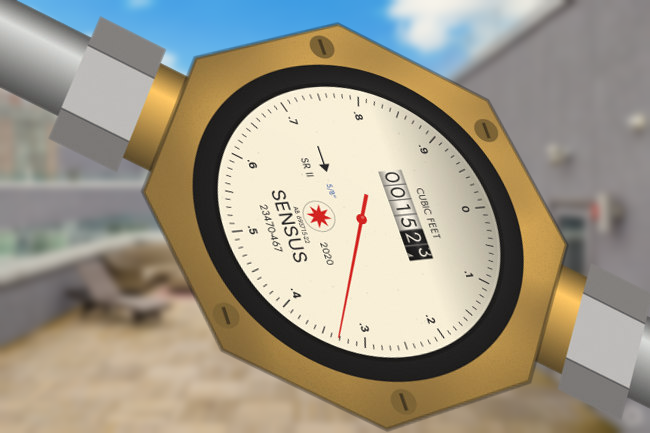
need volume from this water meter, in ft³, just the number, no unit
1523.33
